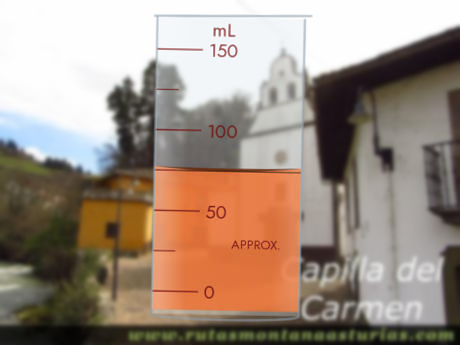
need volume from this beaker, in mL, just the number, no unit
75
